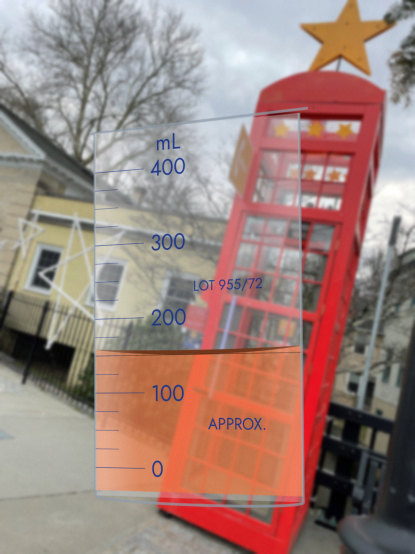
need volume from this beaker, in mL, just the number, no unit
150
